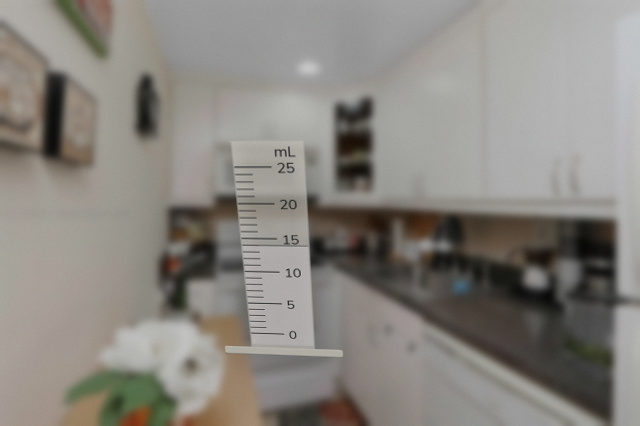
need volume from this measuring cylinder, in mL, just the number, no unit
14
